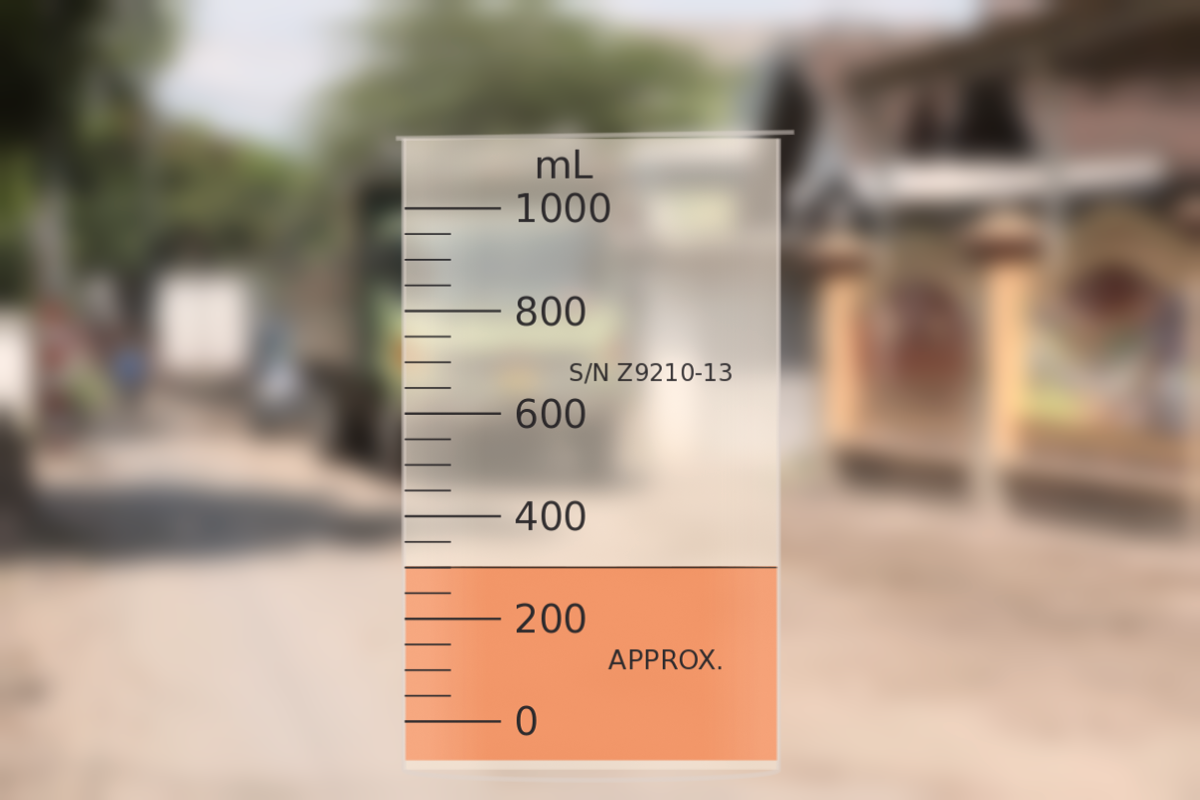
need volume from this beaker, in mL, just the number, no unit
300
